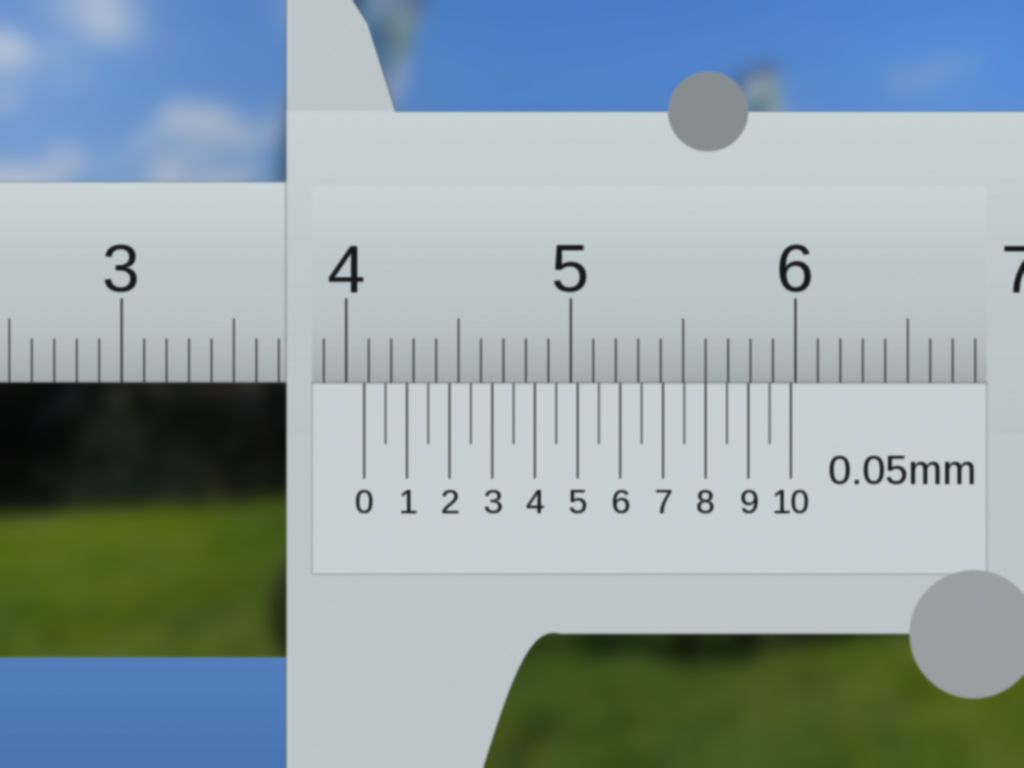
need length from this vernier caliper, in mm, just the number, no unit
40.8
